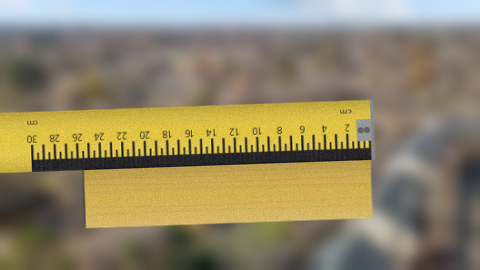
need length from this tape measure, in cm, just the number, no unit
25.5
